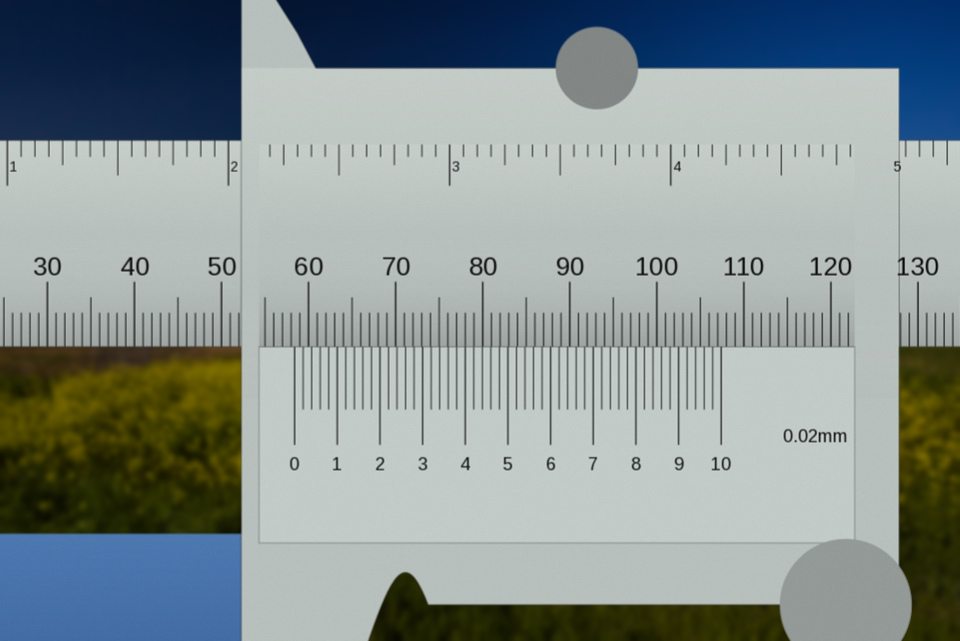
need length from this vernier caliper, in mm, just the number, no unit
58.4
